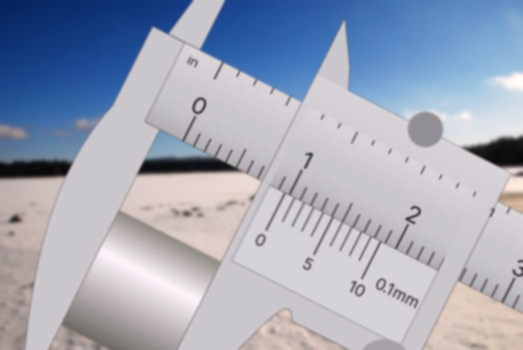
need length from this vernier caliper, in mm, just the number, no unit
9.6
